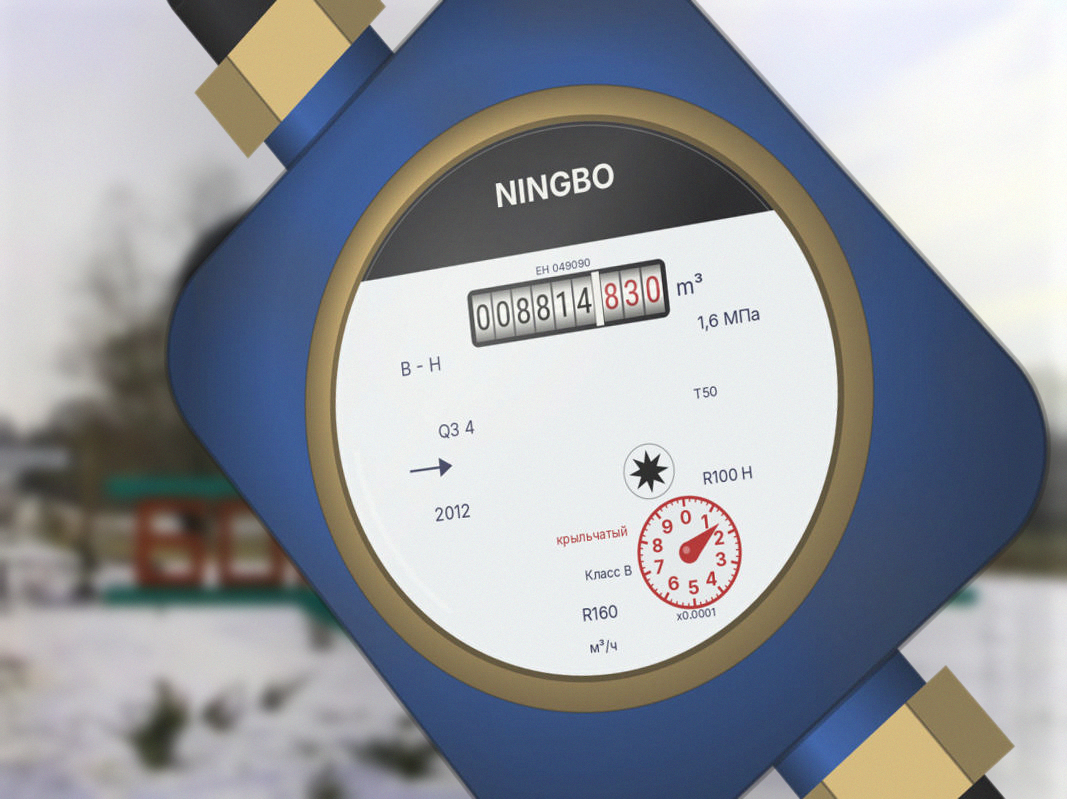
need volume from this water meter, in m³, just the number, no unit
8814.8301
